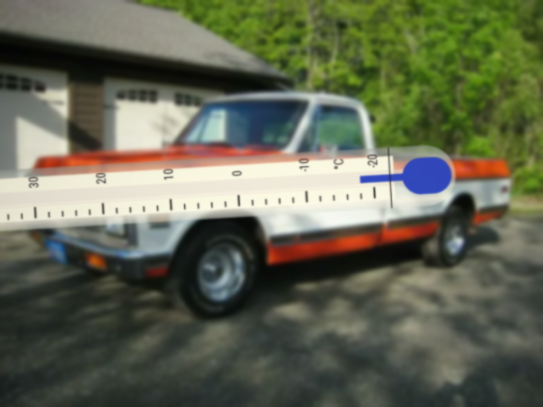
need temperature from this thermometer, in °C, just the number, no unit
-18
